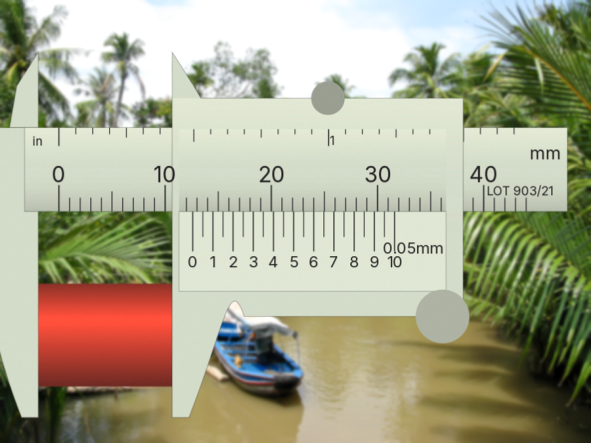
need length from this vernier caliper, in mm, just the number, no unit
12.6
